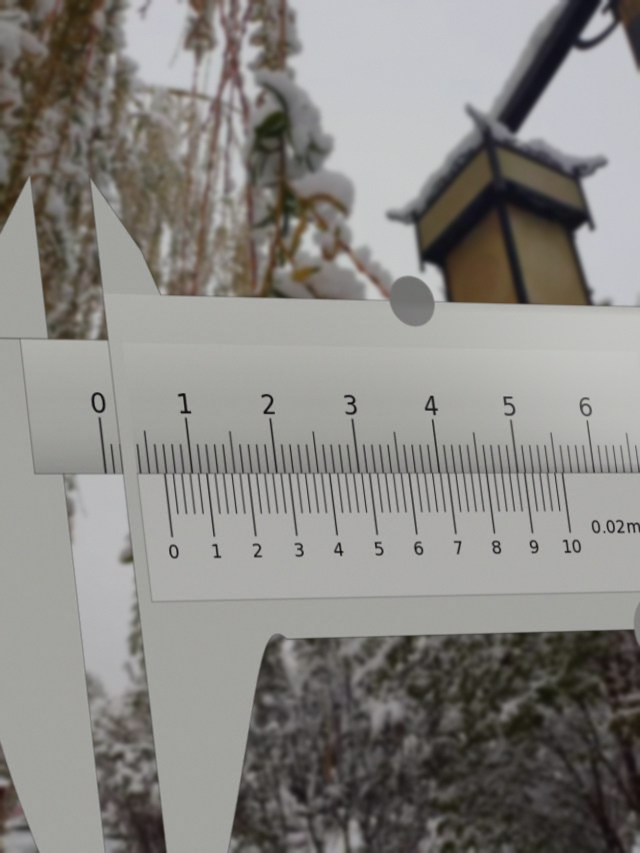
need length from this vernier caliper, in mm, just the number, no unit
6.8
